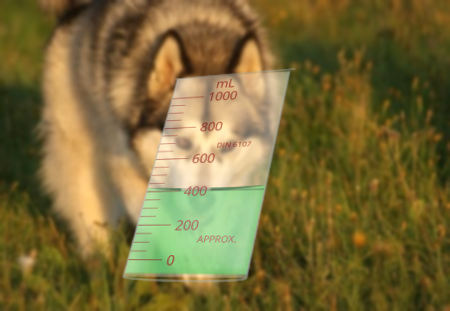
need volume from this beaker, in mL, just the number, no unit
400
